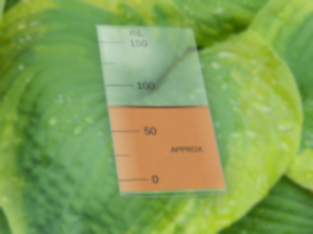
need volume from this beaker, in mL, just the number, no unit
75
